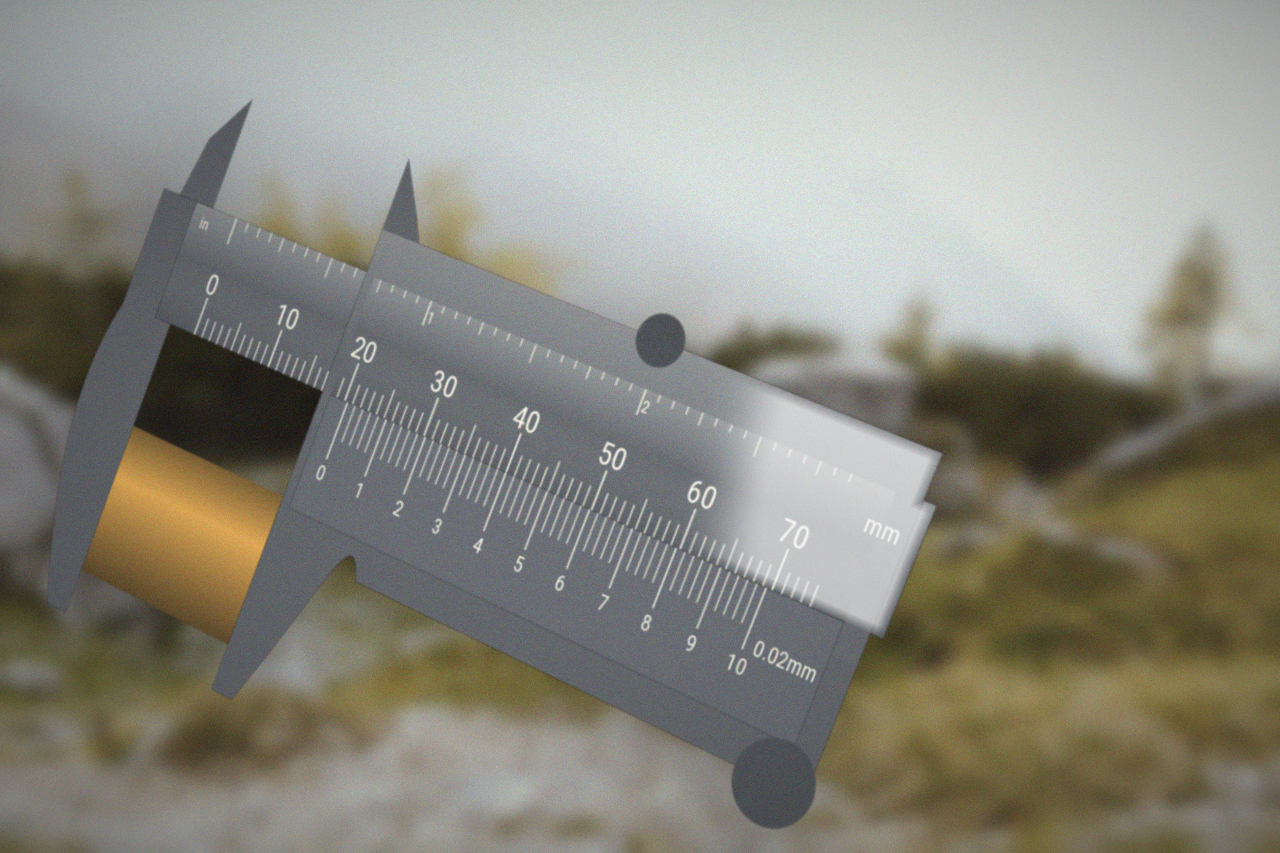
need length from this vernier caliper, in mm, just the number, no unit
20.4
